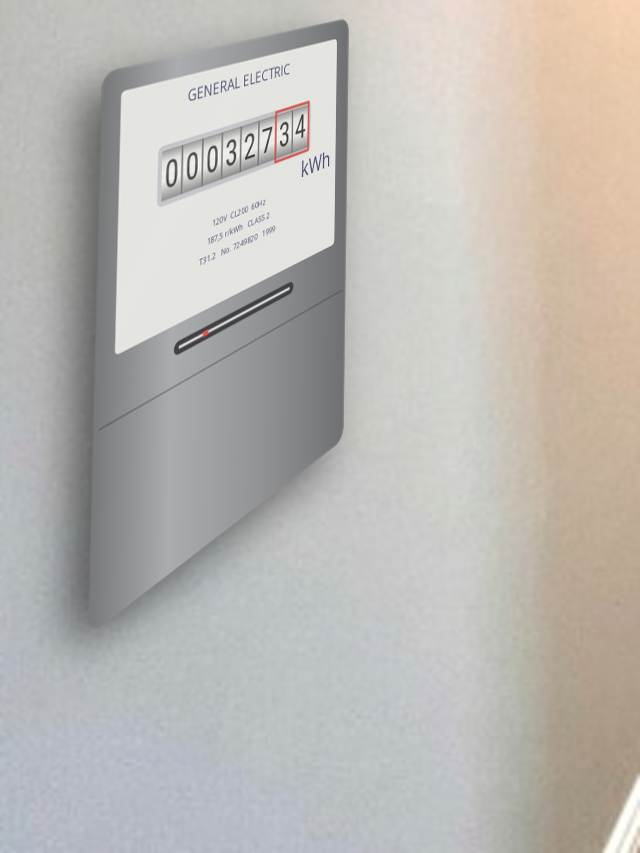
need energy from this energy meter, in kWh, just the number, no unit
327.34
